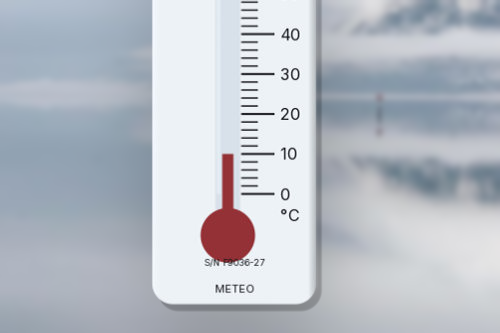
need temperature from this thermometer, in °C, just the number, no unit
10
